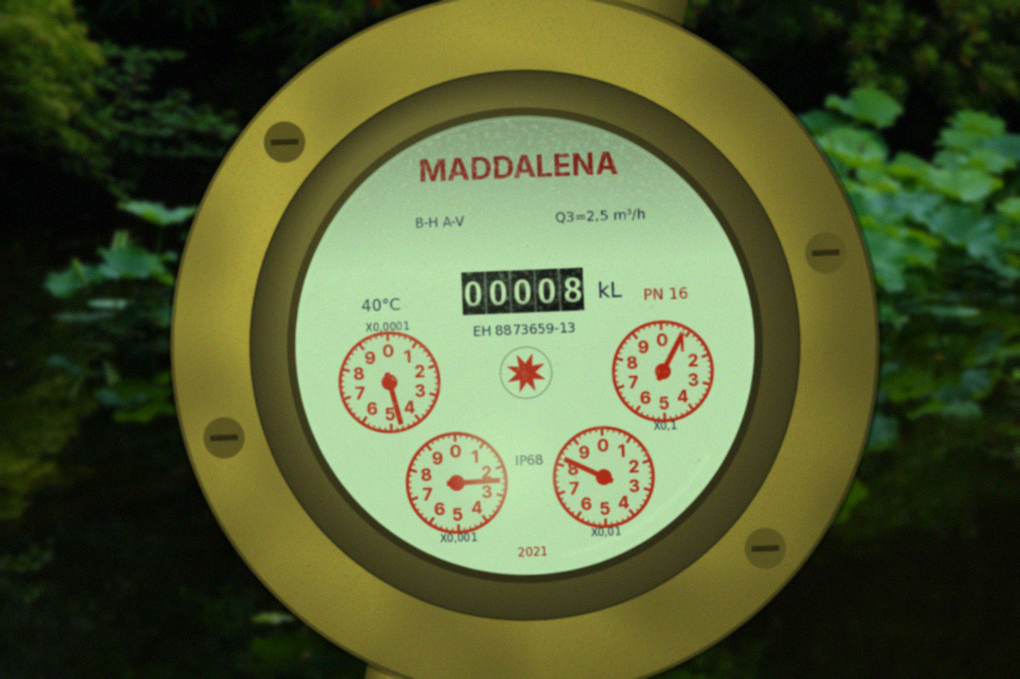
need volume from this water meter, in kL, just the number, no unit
8.0824
